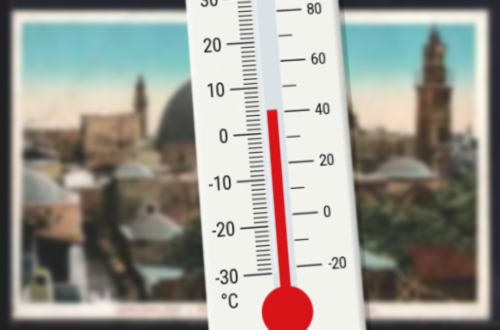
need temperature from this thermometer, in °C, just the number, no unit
5
